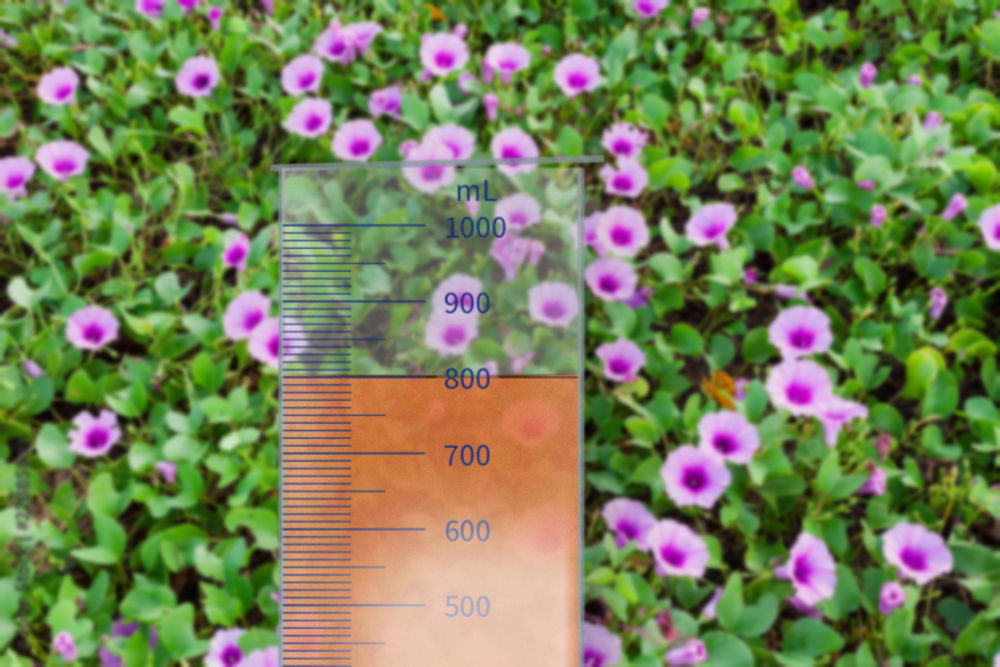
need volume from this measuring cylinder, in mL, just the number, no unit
800
